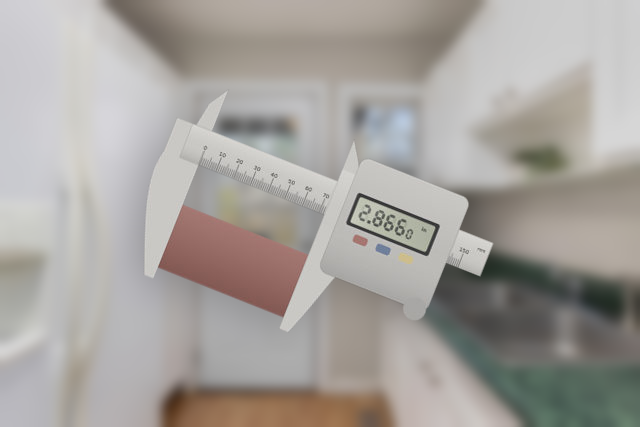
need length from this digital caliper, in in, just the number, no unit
2.8660
